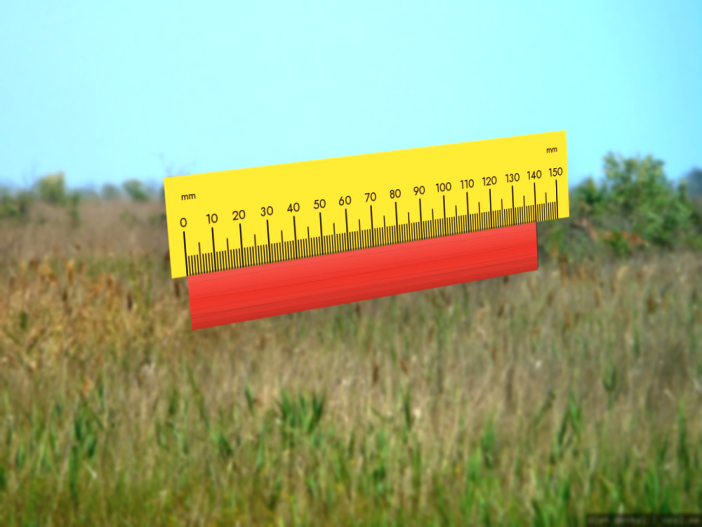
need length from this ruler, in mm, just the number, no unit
140
